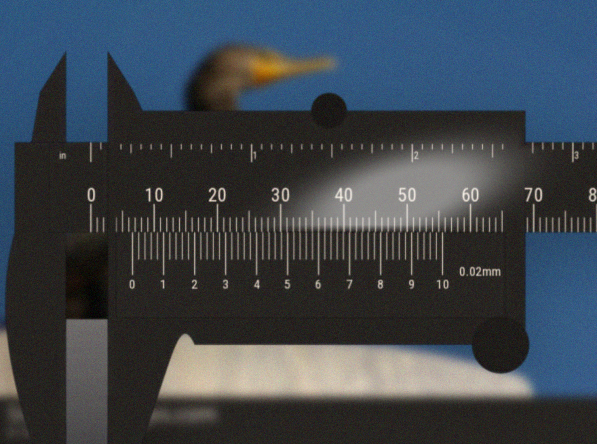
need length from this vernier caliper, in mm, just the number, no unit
6.6
